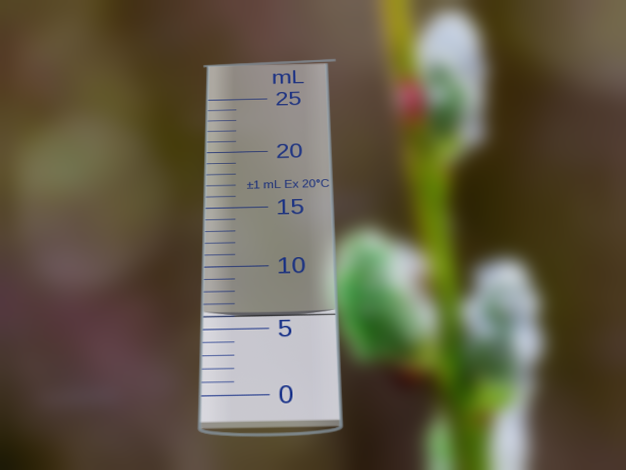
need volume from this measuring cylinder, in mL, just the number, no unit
6
